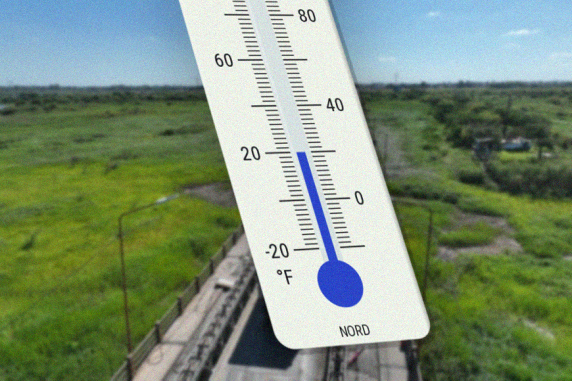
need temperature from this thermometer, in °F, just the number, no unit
20
